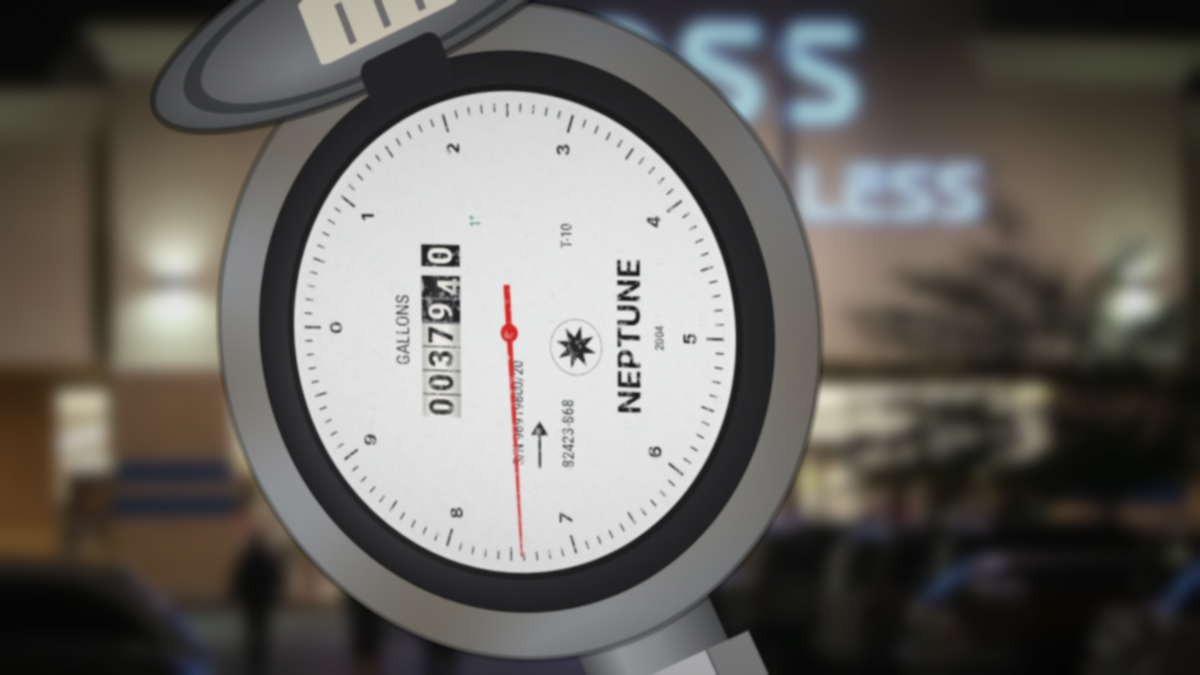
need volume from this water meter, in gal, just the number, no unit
37937.4
